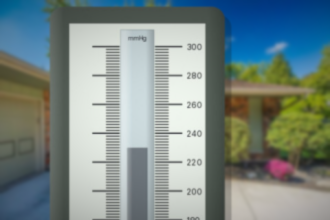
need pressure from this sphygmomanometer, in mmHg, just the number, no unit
230
